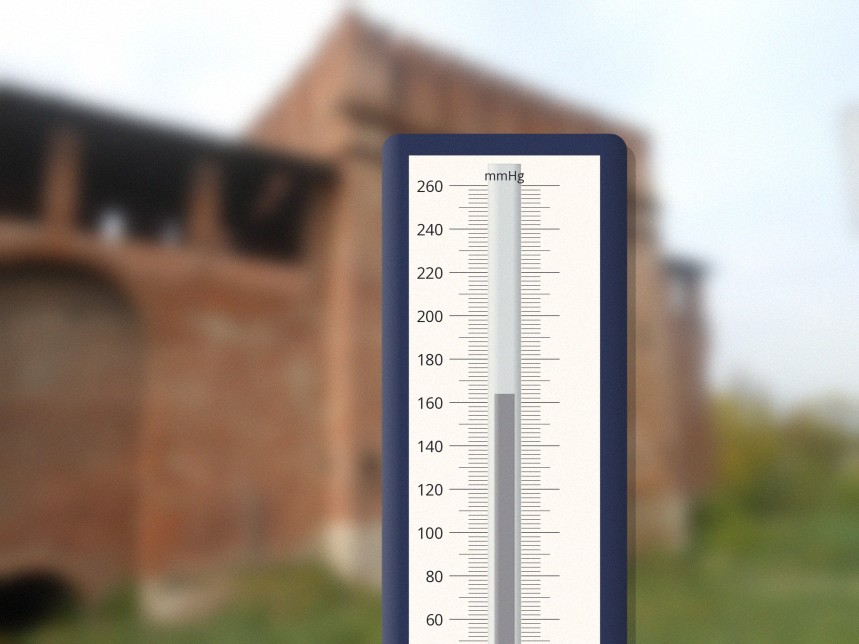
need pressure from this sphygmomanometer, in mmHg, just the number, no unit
164
